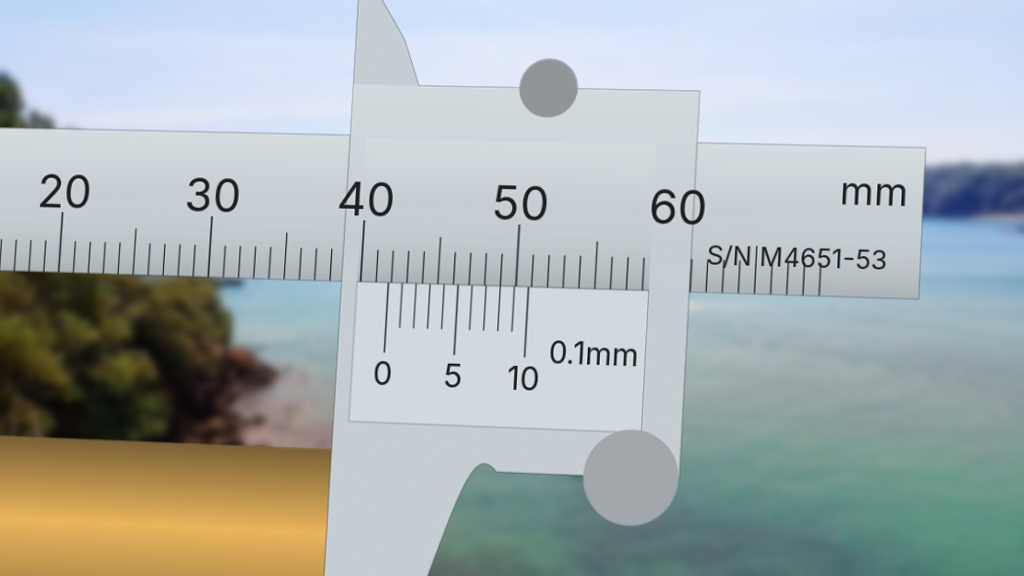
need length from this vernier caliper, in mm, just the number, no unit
41.8
